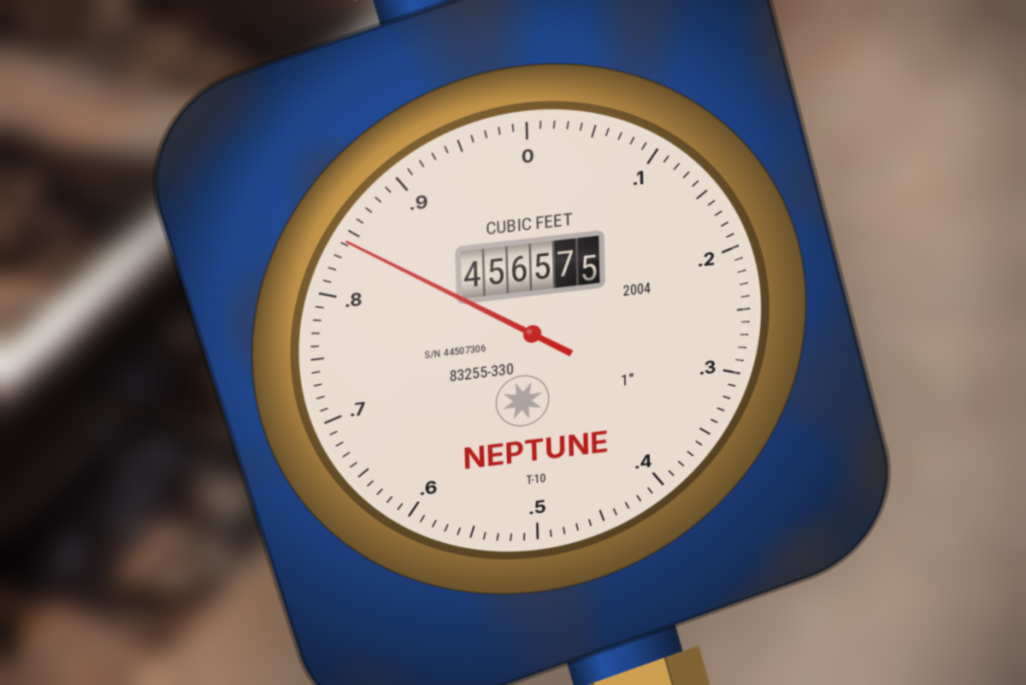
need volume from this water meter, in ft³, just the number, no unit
456574.84
